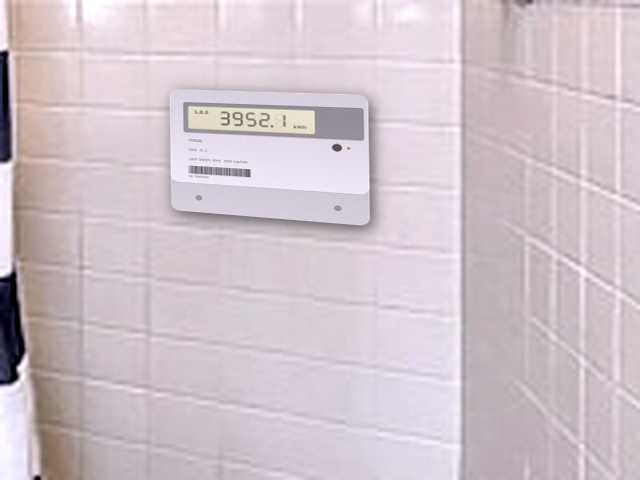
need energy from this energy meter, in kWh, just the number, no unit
3952.1
